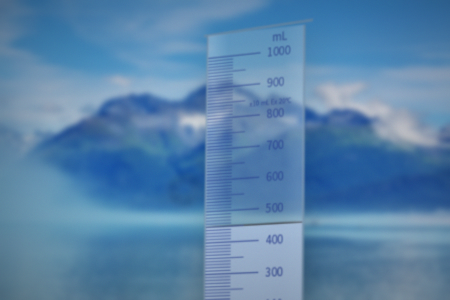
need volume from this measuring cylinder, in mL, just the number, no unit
450
